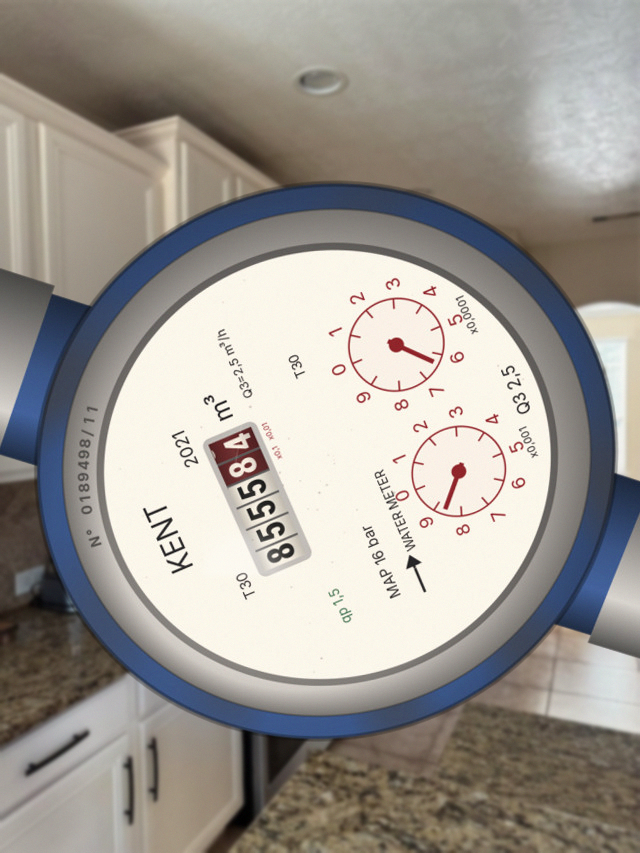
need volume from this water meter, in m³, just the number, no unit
8555.8386
